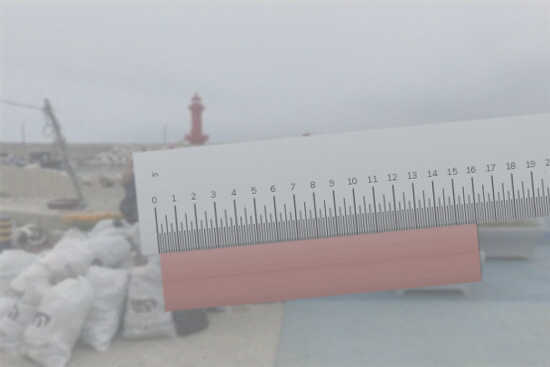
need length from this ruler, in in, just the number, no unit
16
